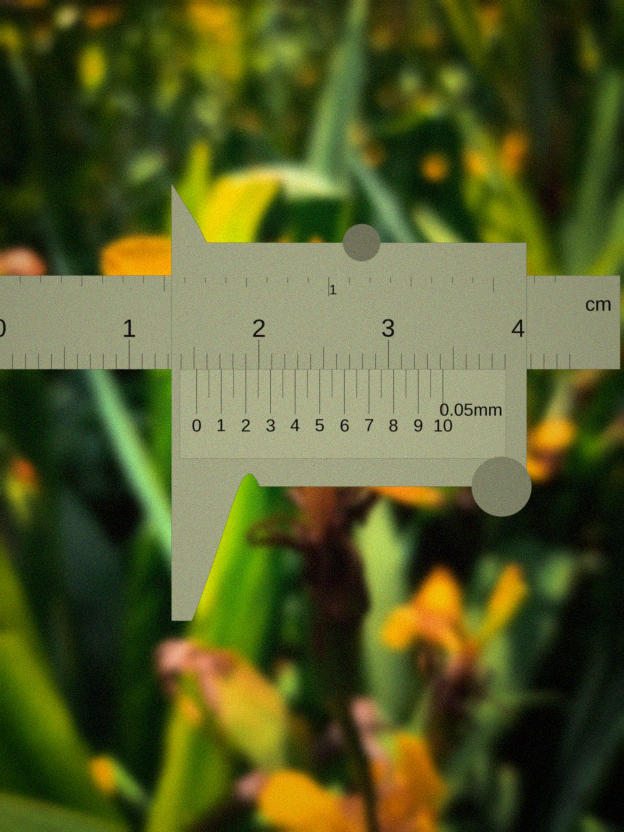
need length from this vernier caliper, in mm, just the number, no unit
15.2
